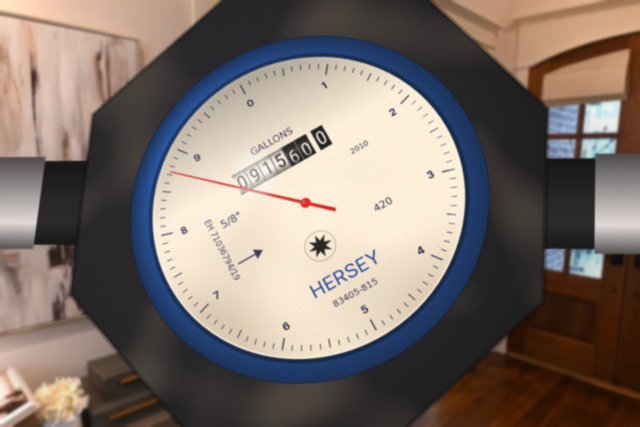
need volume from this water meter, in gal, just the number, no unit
915598.7
